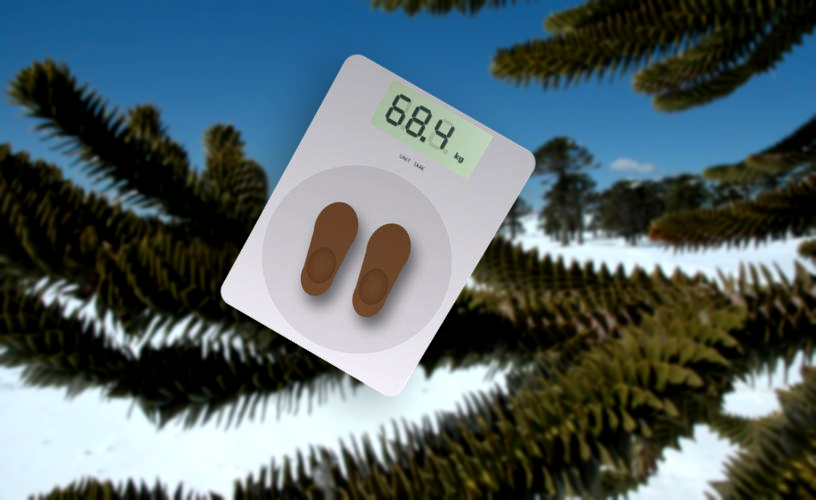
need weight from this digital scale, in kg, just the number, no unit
68.4
